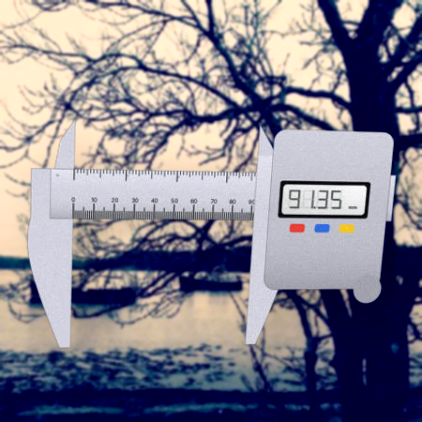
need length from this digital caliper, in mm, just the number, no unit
91.35
